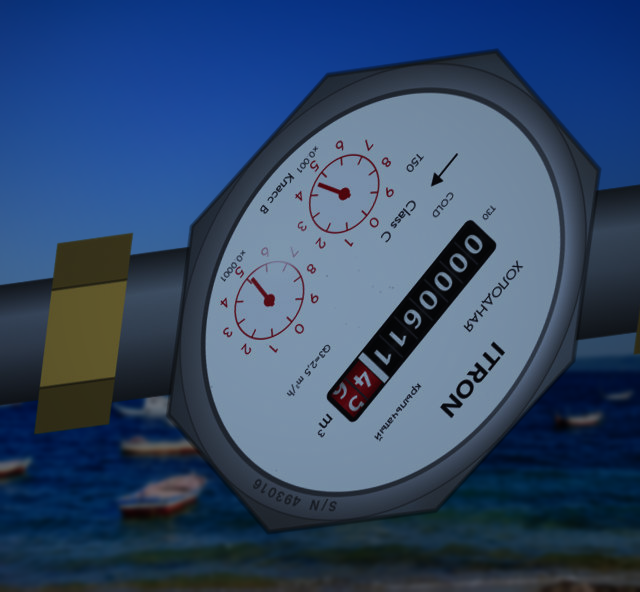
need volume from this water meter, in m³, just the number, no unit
611.4545
